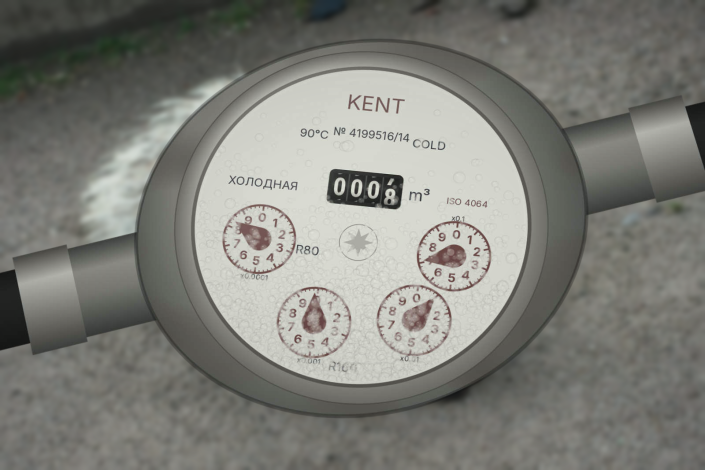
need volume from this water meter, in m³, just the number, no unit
7.7098
